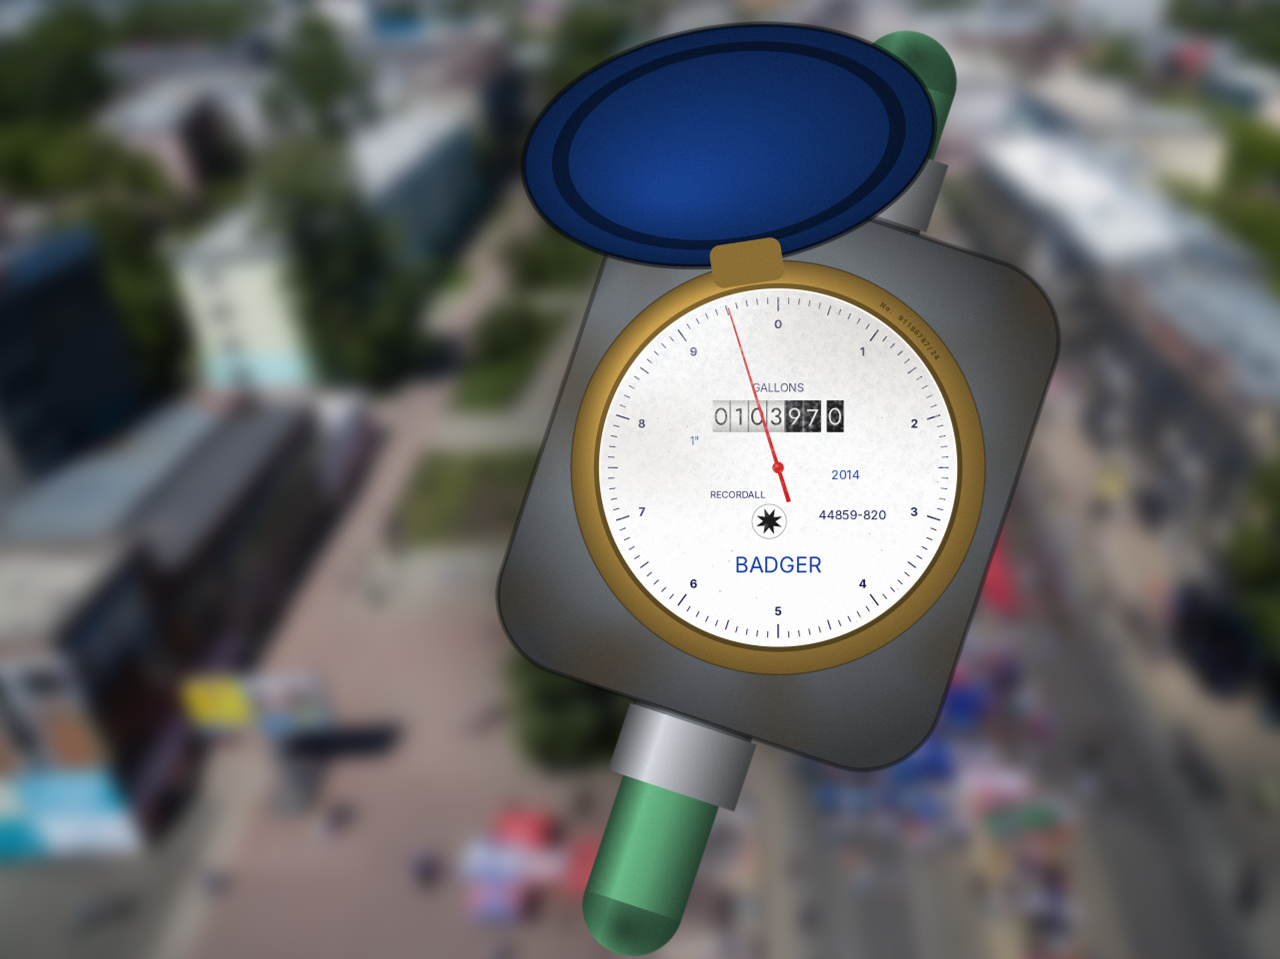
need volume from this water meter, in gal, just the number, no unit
103969.5
